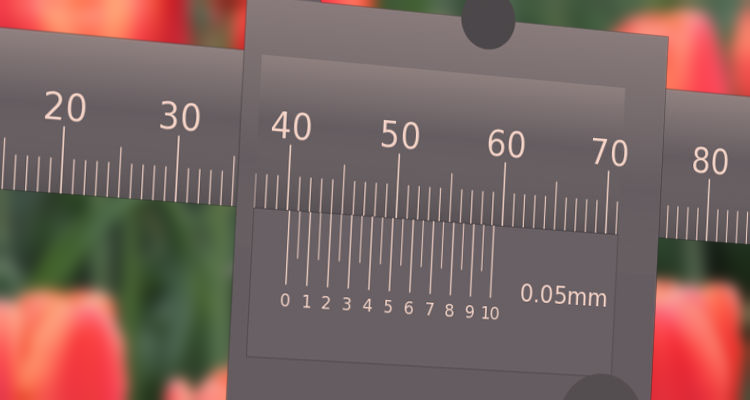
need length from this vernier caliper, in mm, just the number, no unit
40.2
